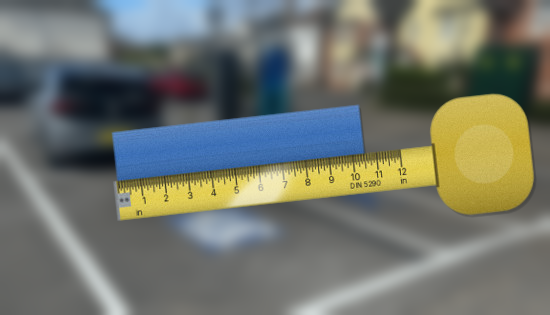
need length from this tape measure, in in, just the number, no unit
10.5
